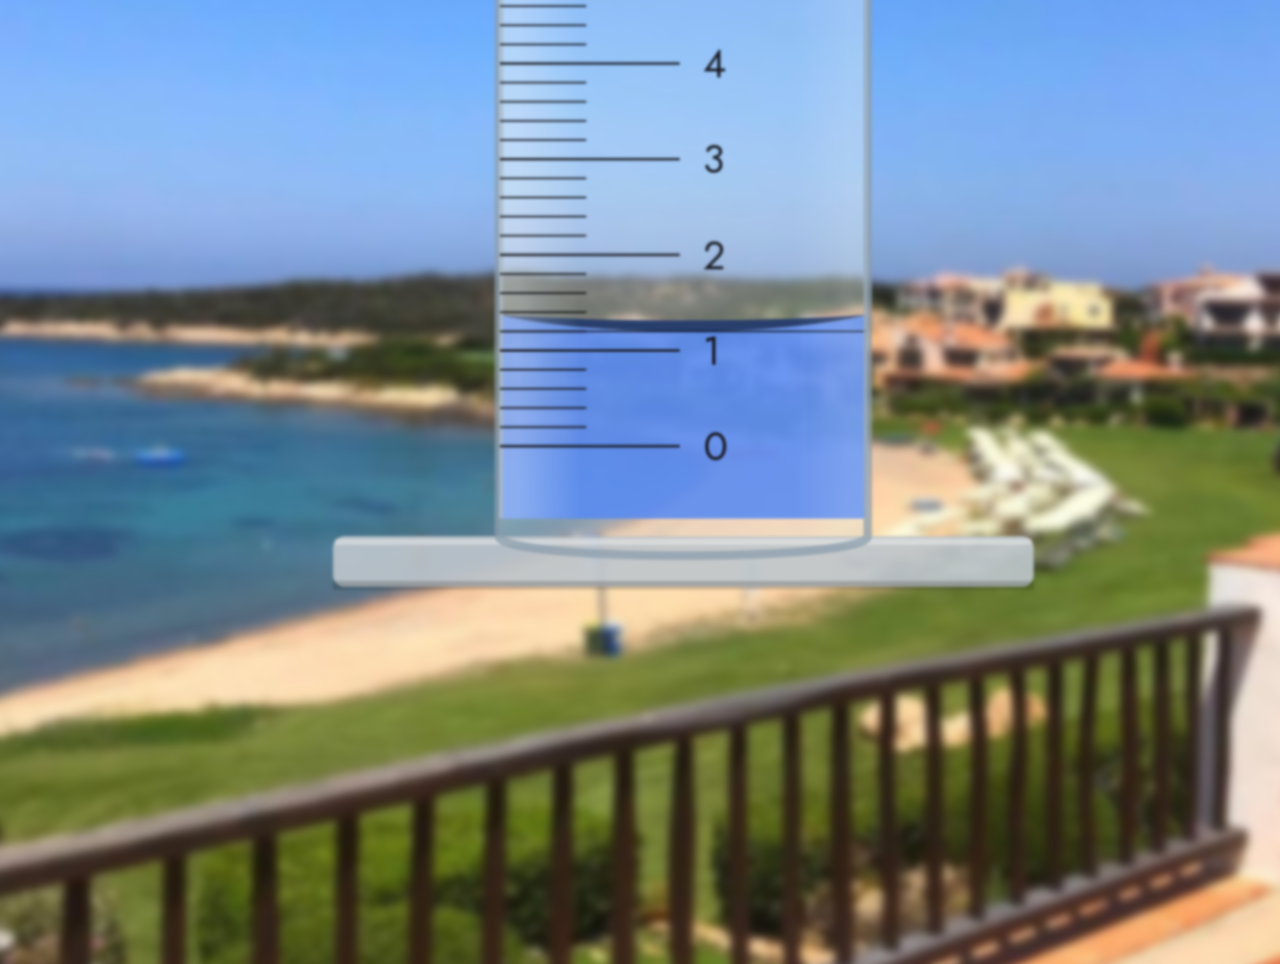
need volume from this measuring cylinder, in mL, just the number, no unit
1.2
